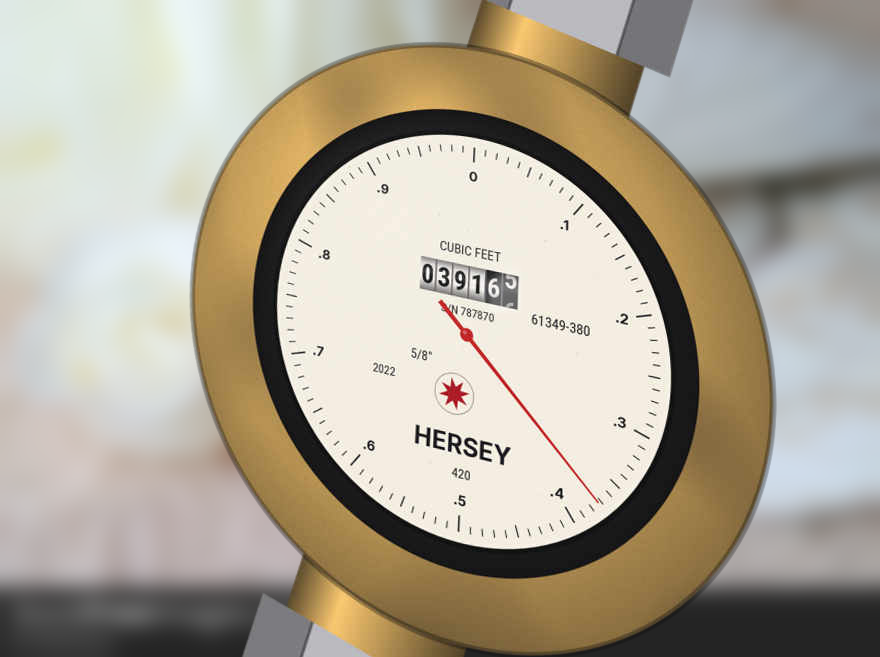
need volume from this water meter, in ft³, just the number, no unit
39165.37
